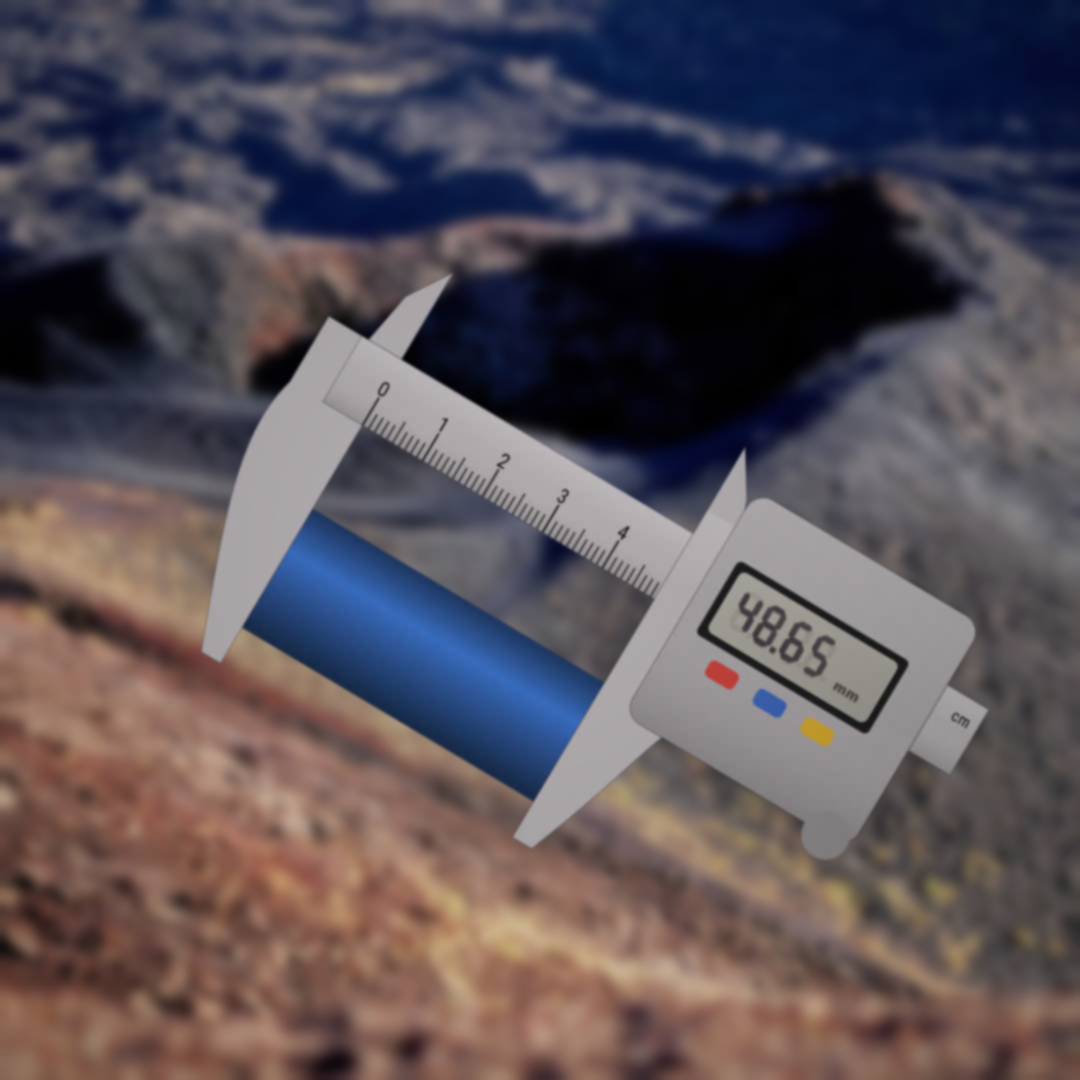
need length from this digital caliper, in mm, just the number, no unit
48.65
